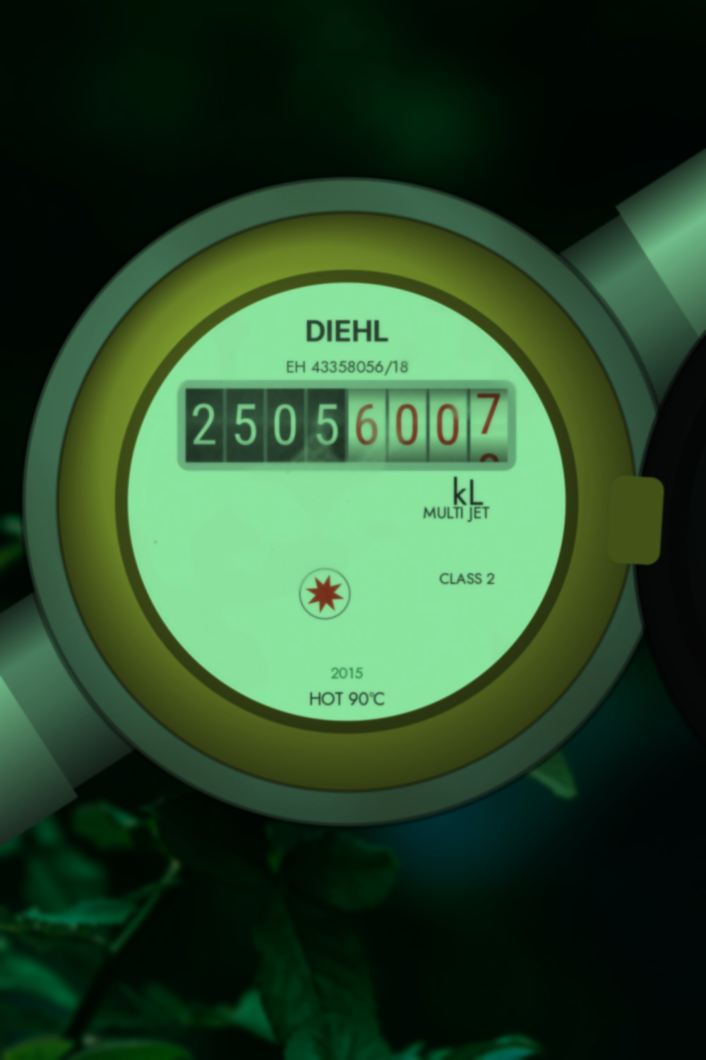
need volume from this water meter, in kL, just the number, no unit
2505.6007
